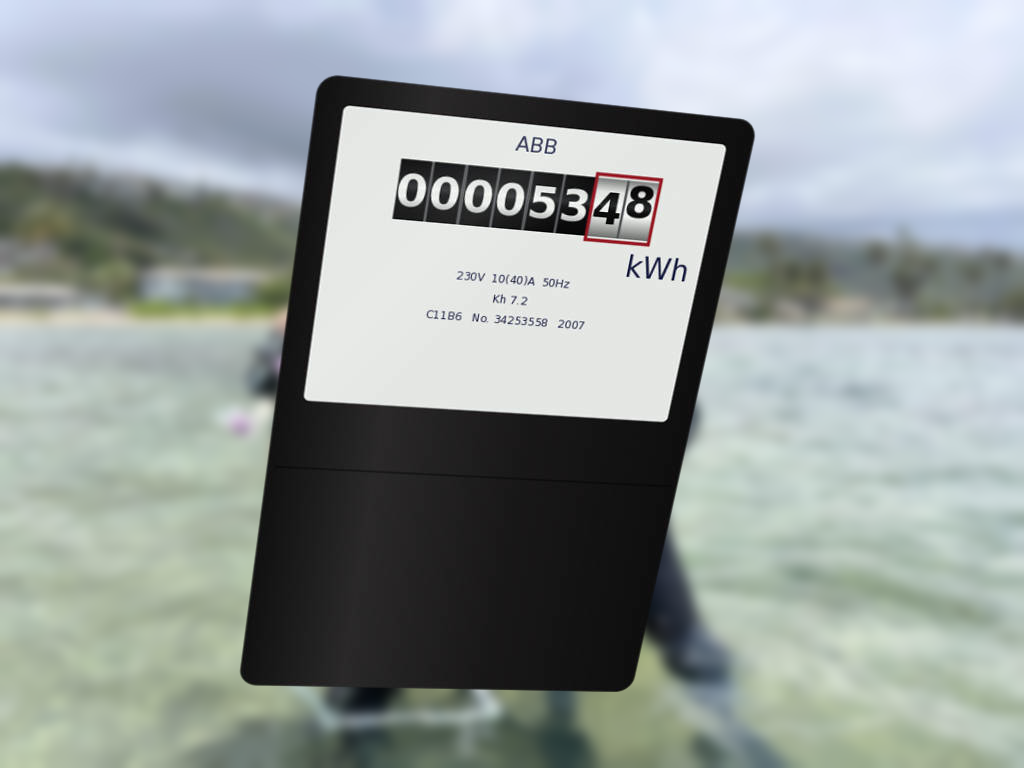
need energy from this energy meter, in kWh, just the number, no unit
53.48
